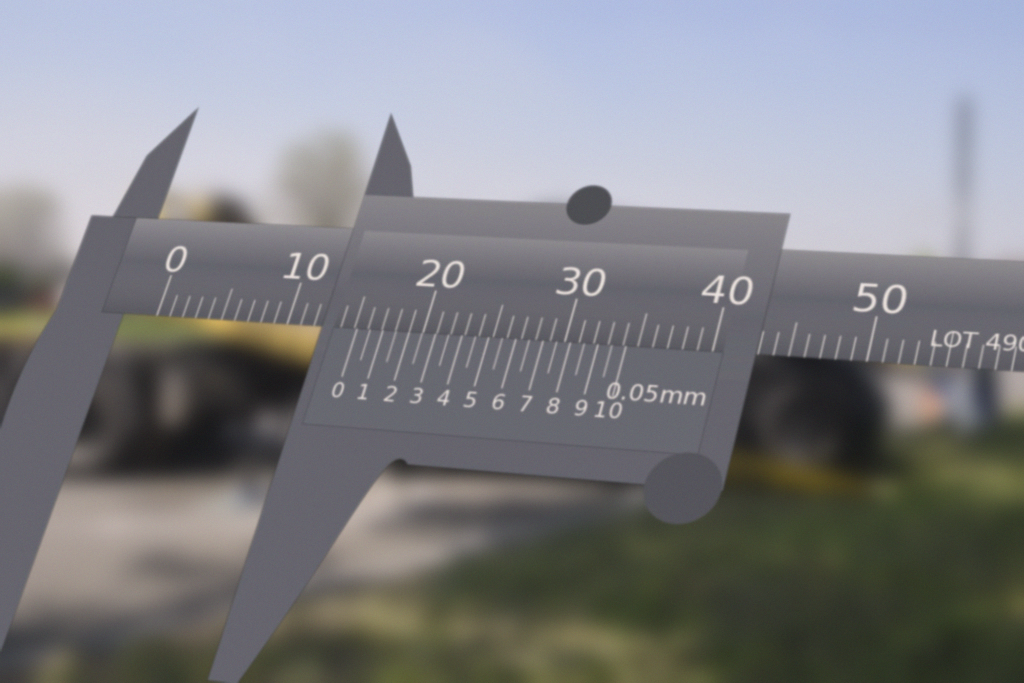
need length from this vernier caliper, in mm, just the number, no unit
15.2
